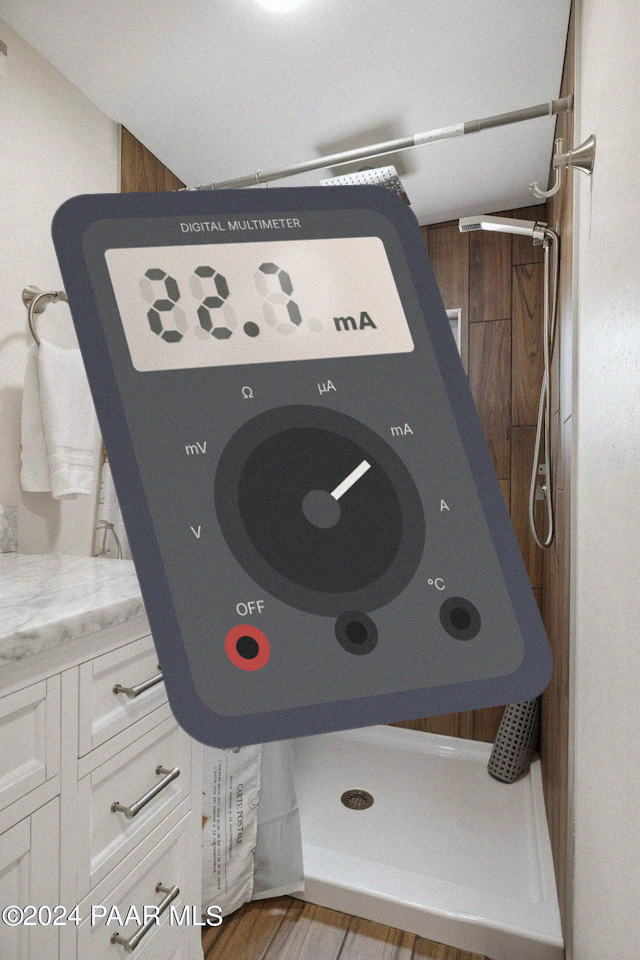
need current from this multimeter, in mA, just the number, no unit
22.7
